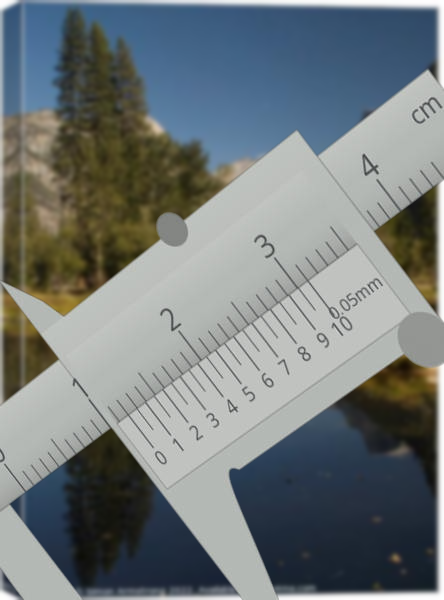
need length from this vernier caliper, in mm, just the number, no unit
12.0
